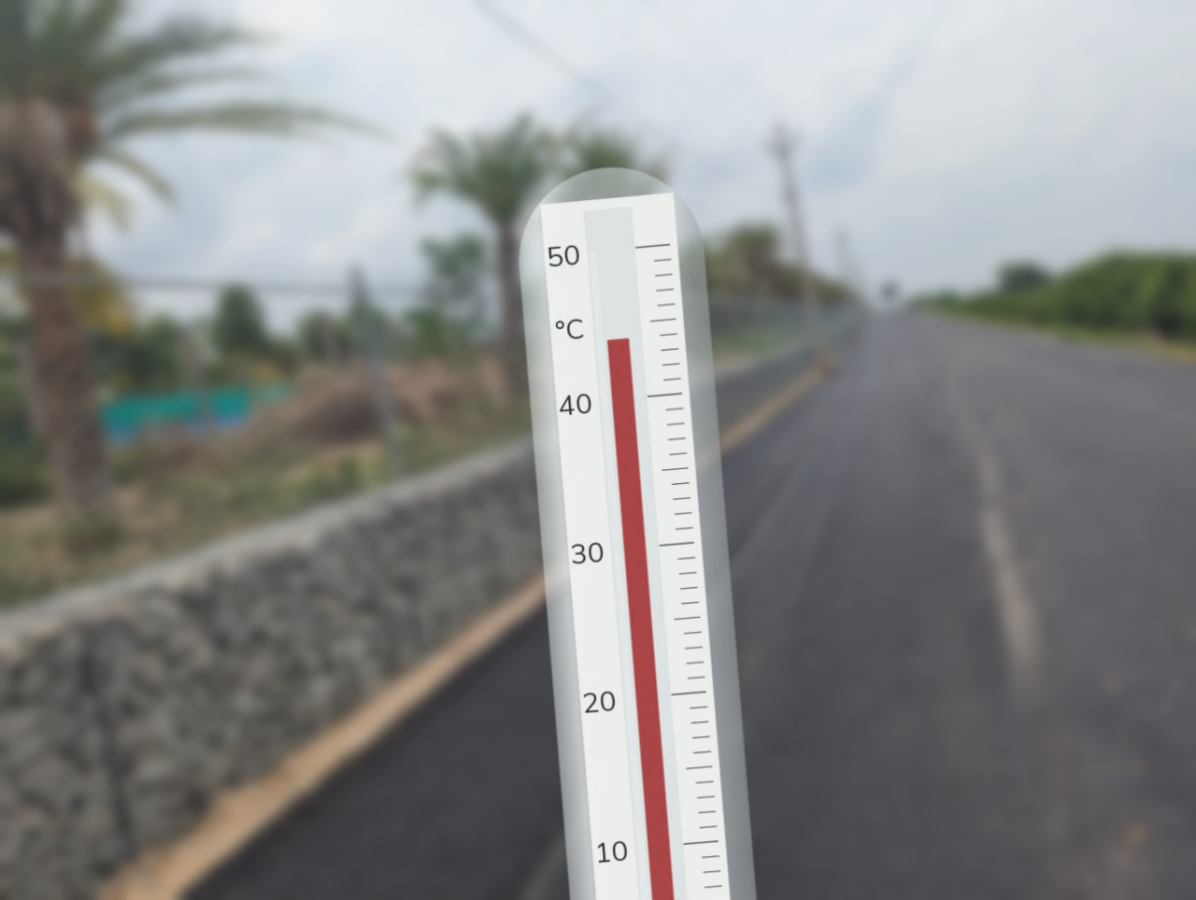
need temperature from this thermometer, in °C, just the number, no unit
44
